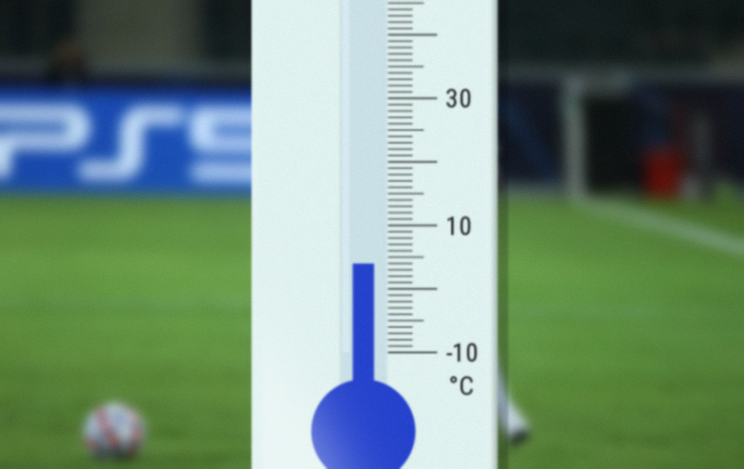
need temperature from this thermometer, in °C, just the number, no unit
4
